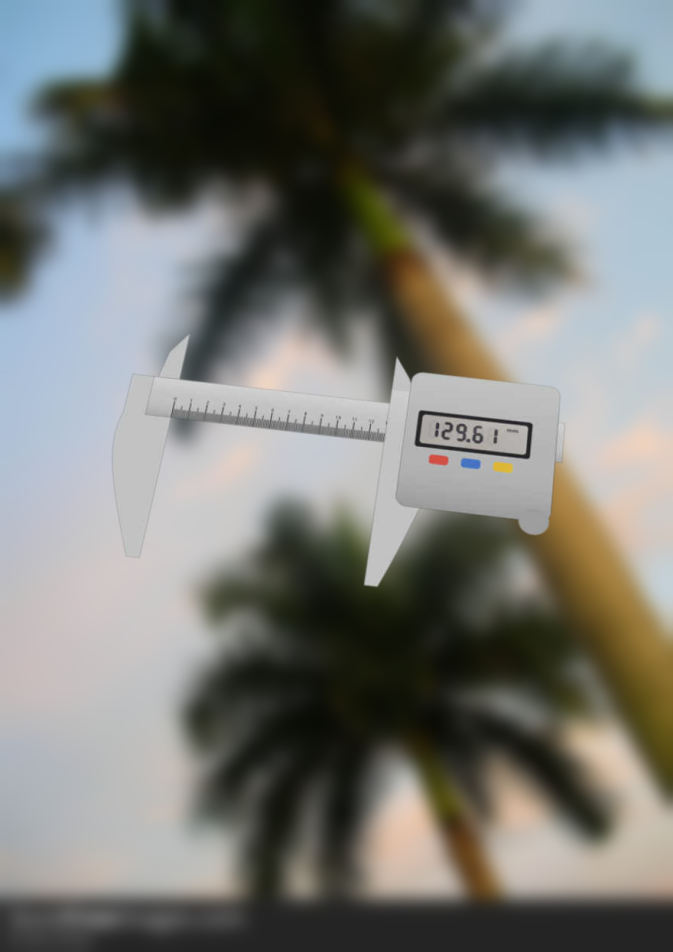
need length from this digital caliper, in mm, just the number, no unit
129.61
